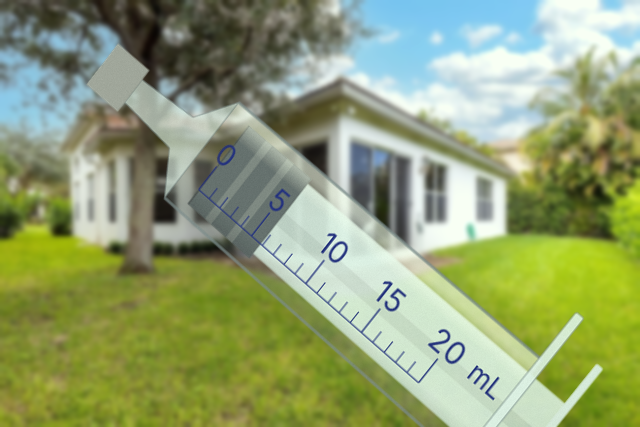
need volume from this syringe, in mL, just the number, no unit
0
